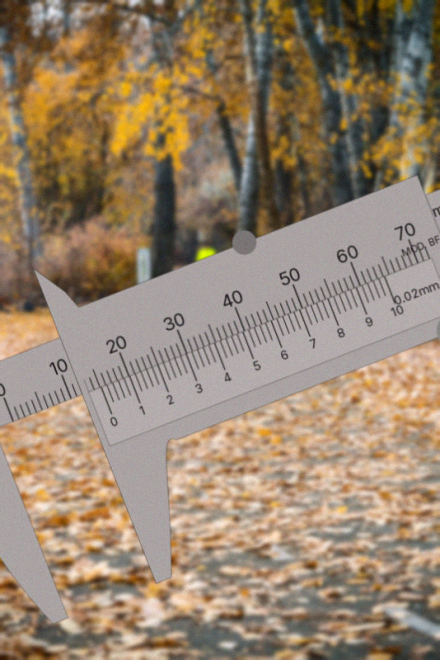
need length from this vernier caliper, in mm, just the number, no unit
15.2
